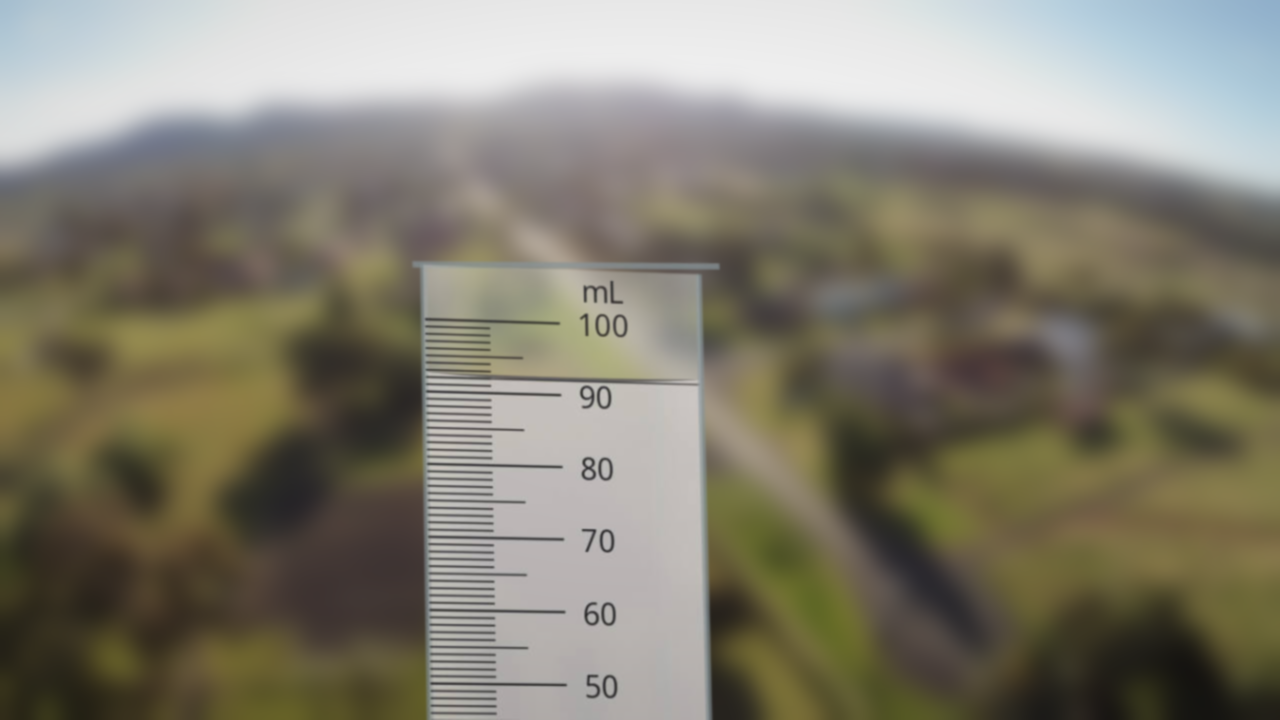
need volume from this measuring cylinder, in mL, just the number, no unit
92
